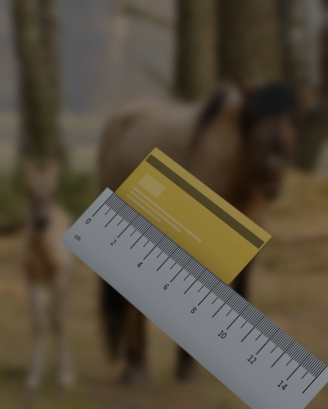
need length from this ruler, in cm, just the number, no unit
8.5
